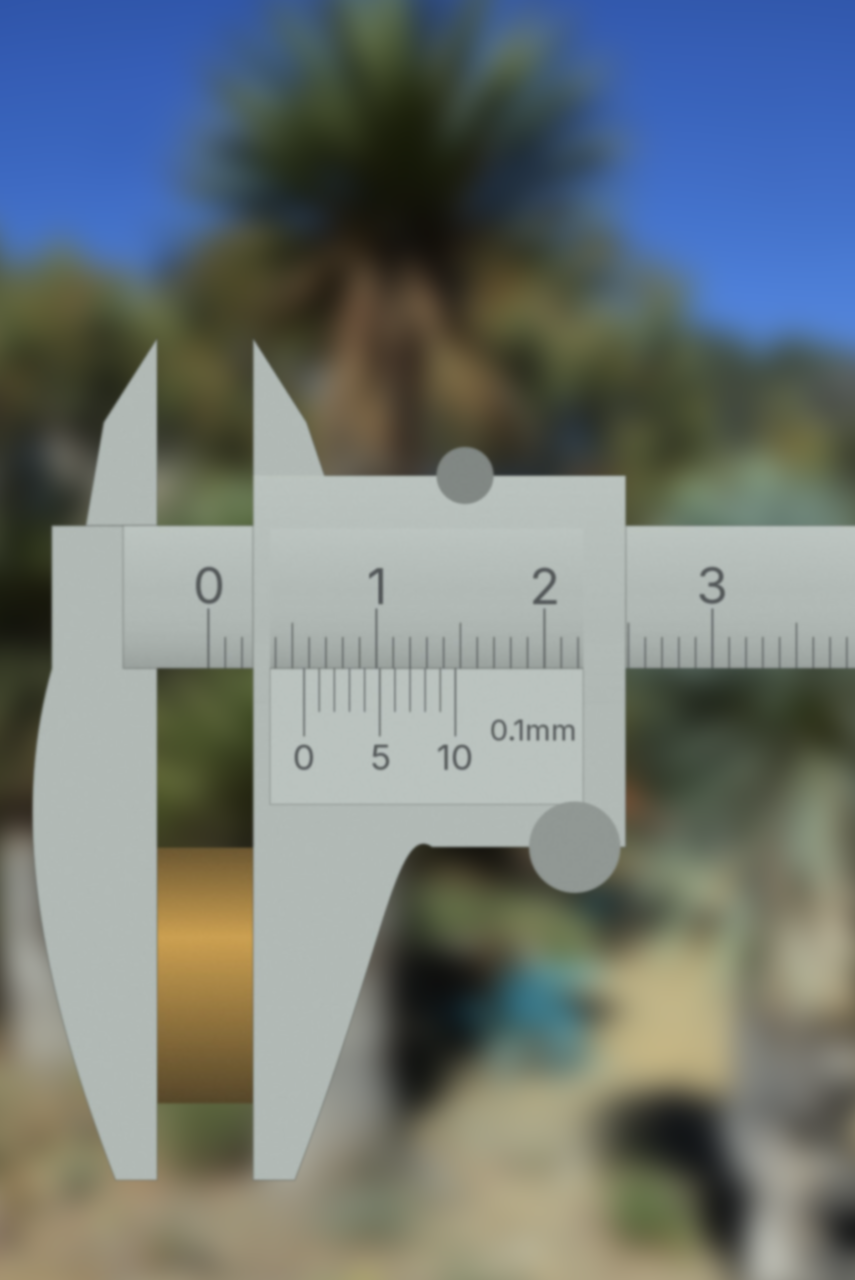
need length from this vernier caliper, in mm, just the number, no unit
5.7
